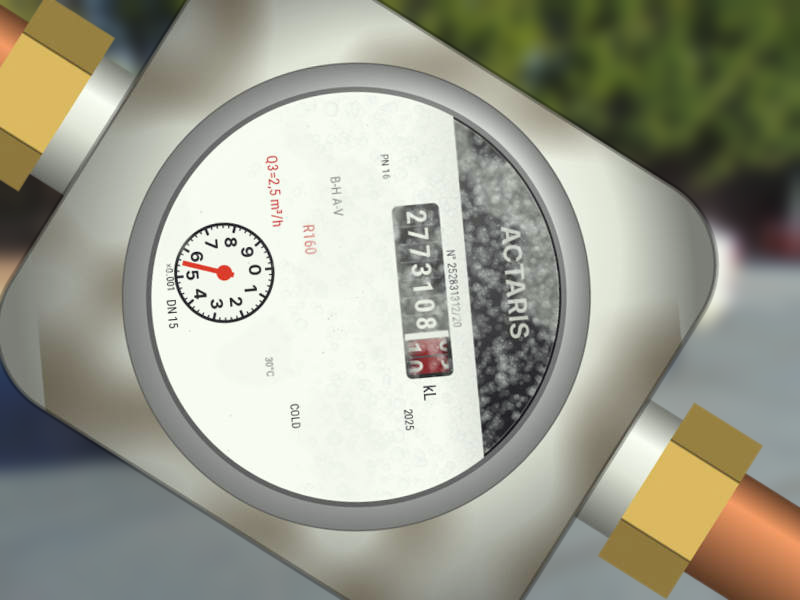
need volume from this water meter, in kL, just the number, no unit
2773108.095
